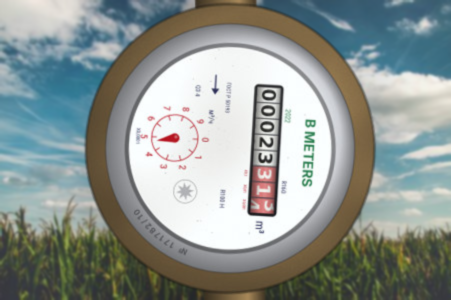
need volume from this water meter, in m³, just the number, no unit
23.3134
